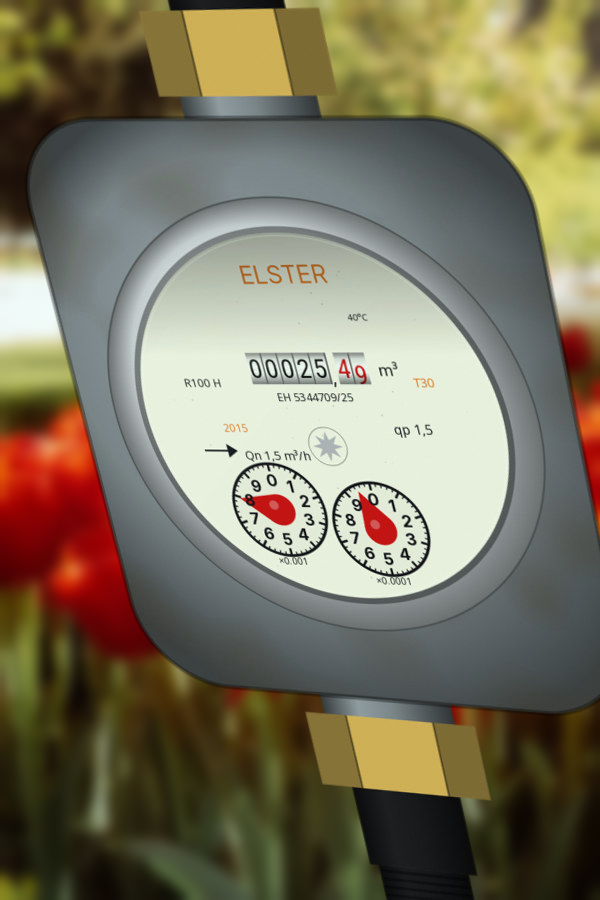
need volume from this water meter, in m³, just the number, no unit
25.4879
